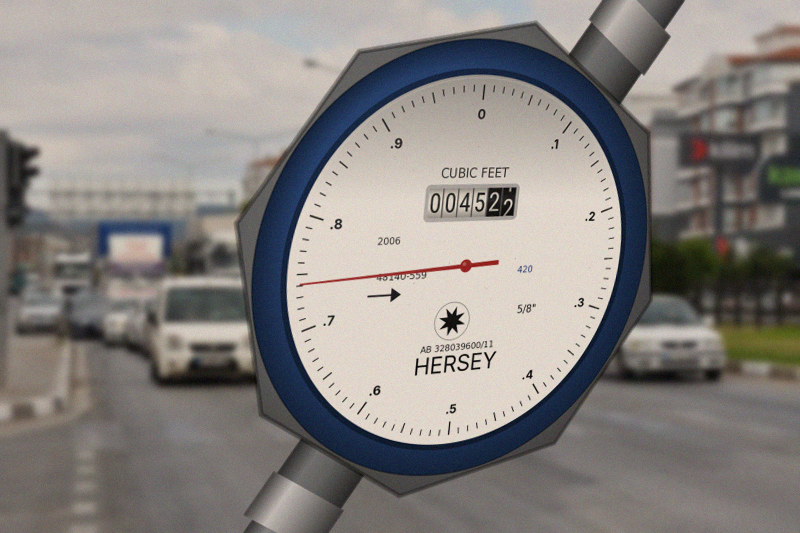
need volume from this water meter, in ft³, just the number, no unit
4521.74
